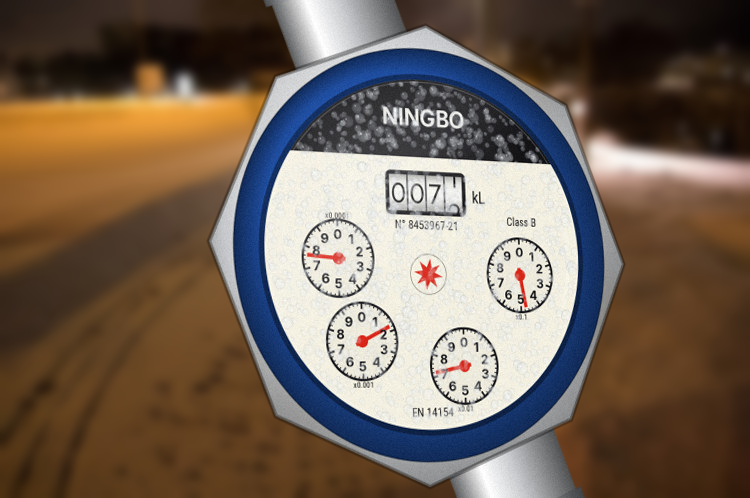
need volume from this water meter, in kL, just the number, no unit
71.4717
